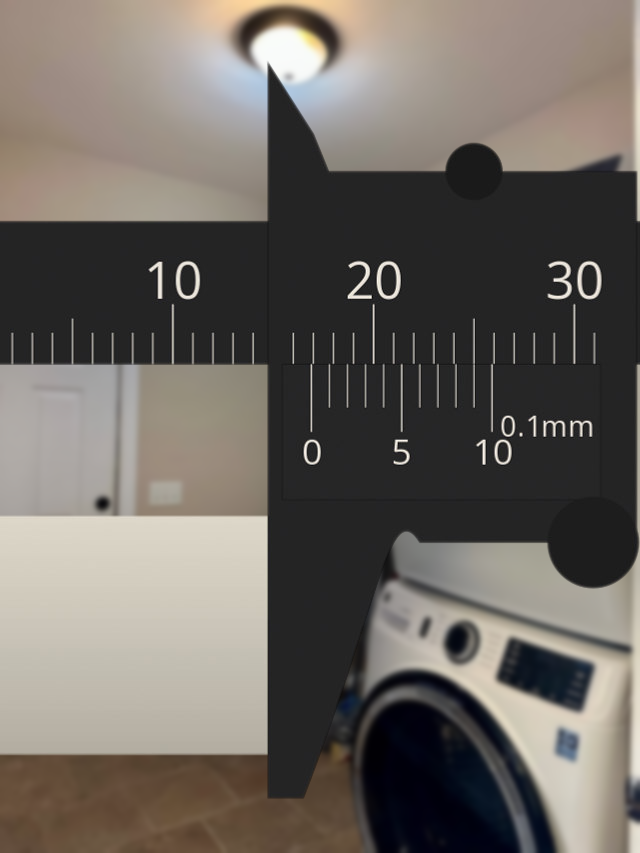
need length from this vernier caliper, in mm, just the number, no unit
16.9
